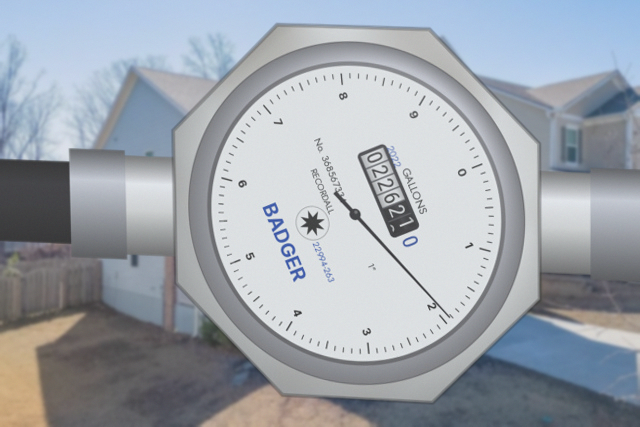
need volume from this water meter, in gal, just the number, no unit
226211.9
